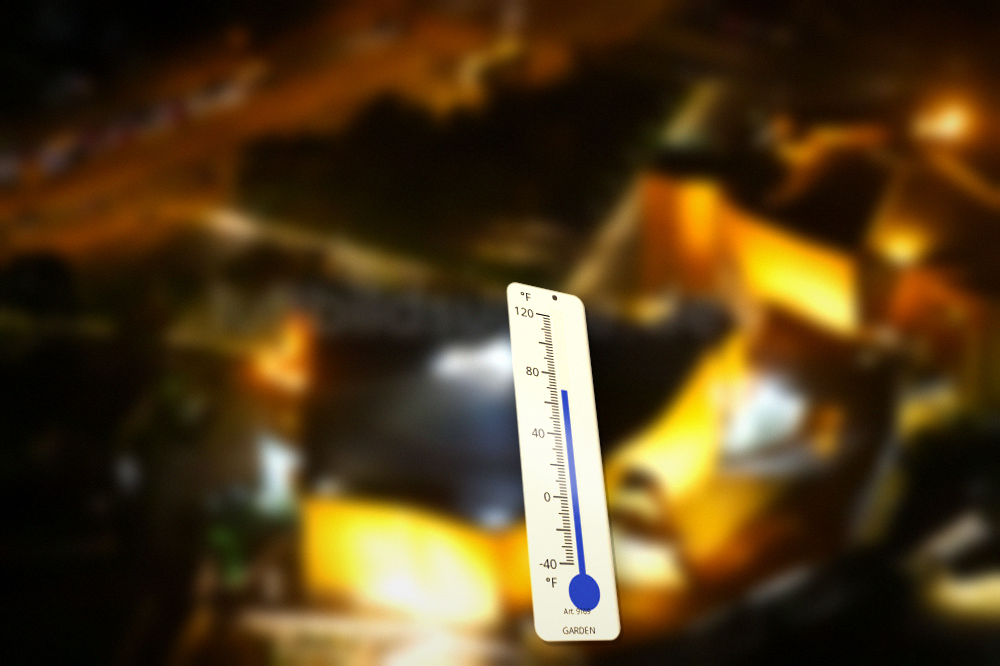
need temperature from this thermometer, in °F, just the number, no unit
70
